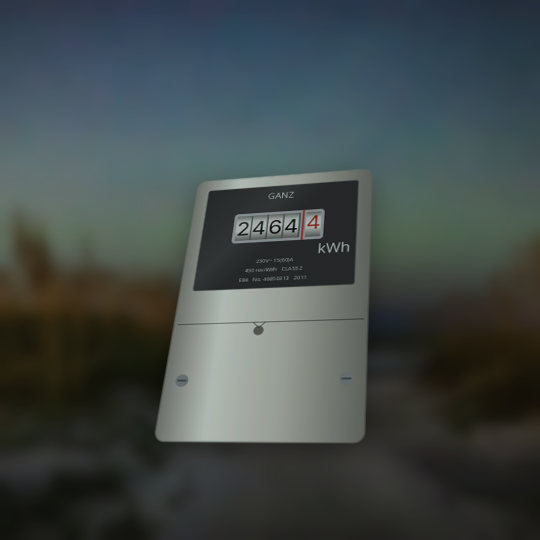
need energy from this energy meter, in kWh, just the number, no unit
2464.4
